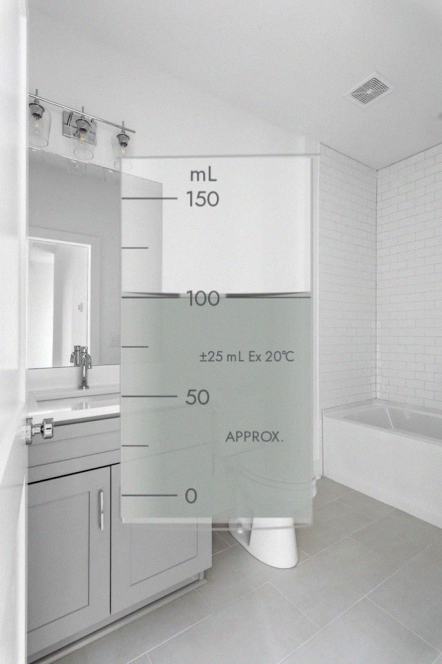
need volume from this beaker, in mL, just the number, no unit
100
